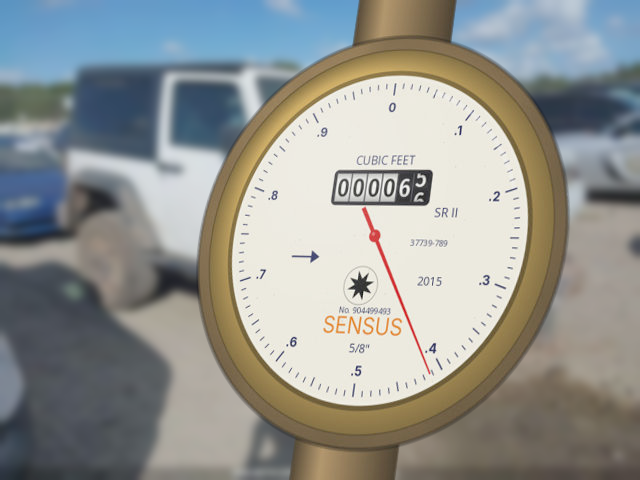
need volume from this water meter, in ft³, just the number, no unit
65.41
